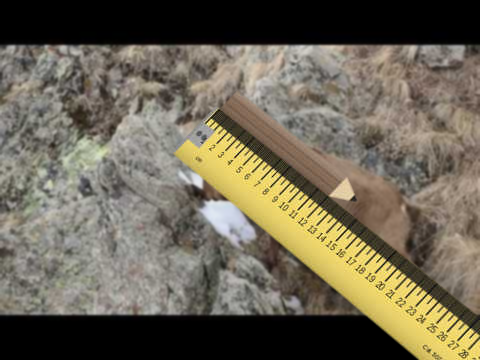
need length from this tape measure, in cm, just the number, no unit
14
